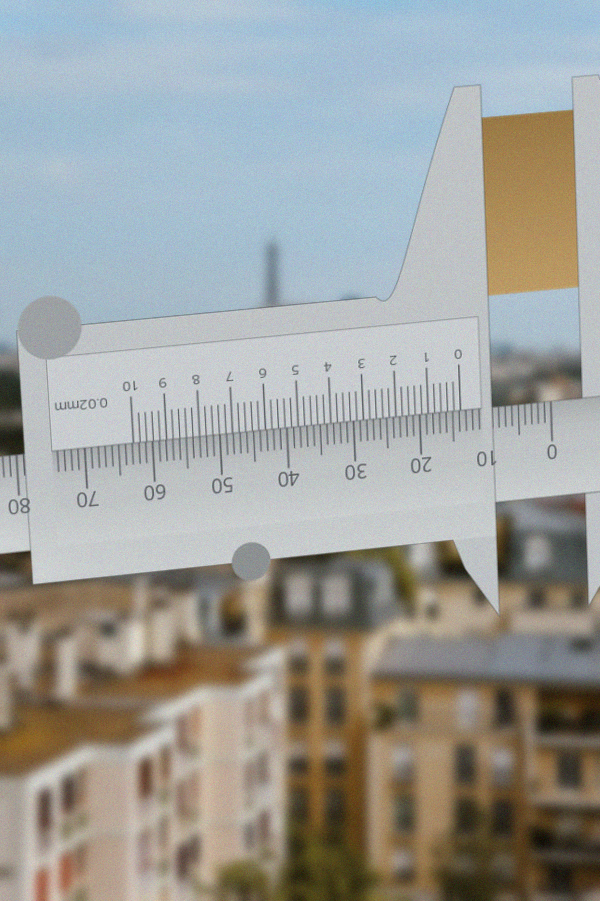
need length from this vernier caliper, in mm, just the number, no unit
13.8
